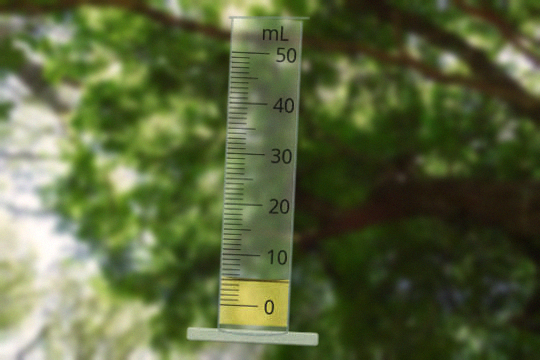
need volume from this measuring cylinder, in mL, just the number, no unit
5
